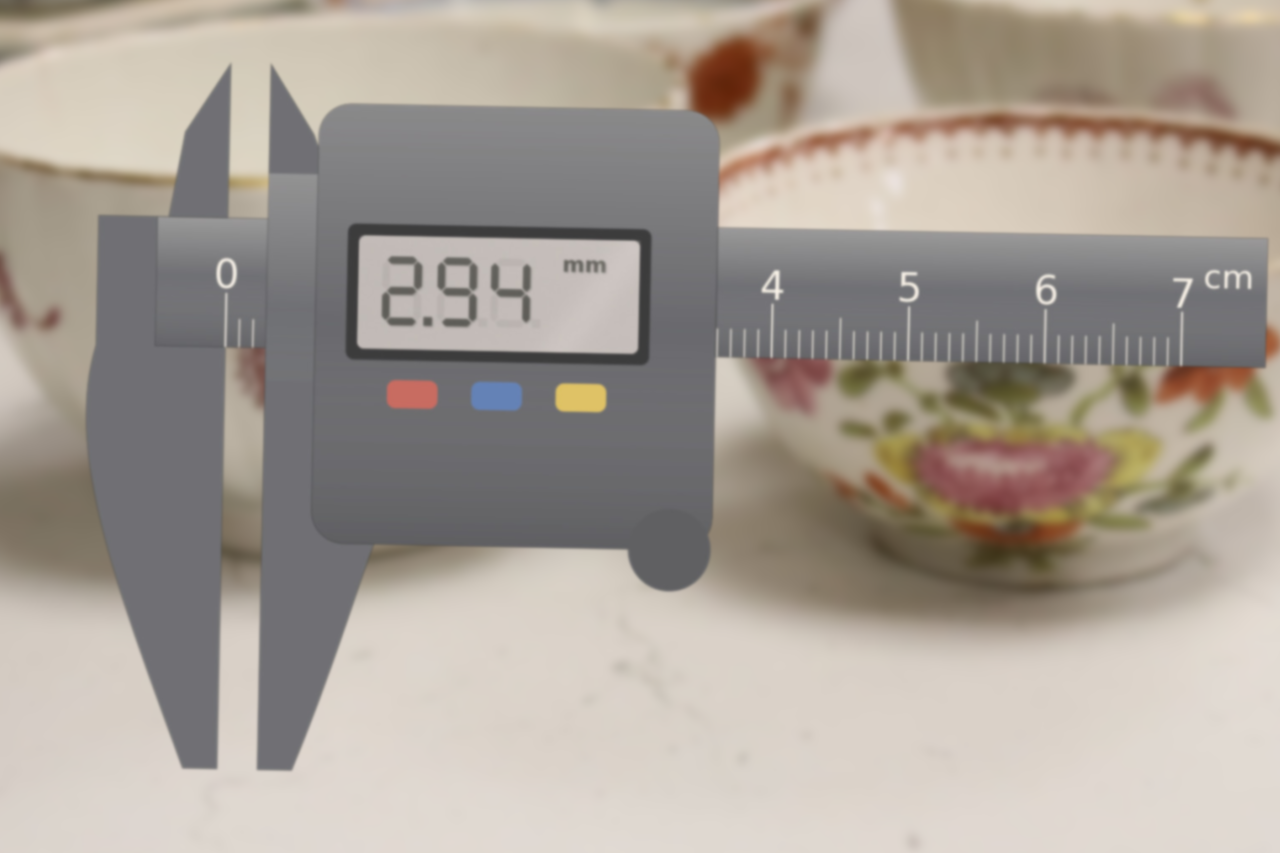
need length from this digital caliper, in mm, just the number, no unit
2.94
